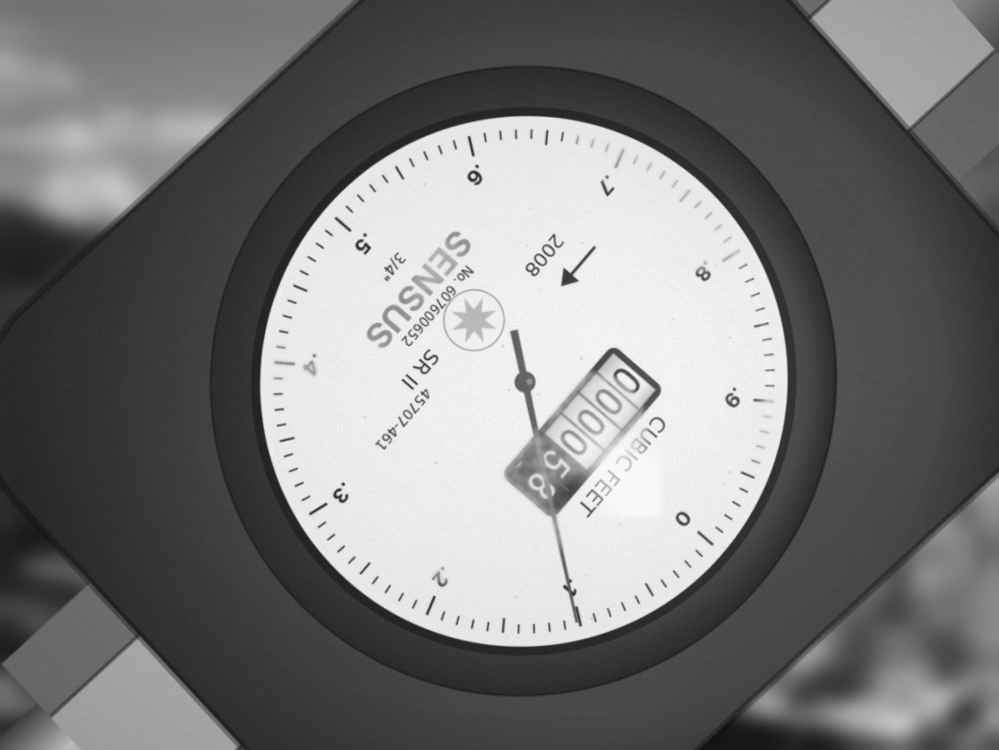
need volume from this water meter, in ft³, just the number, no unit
58.10
